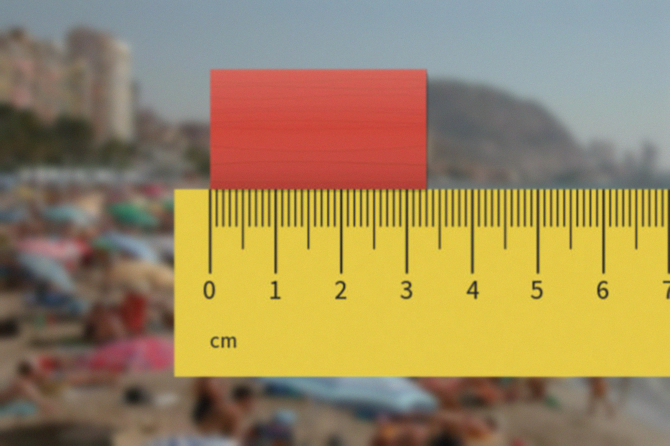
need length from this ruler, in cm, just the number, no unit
3.3
